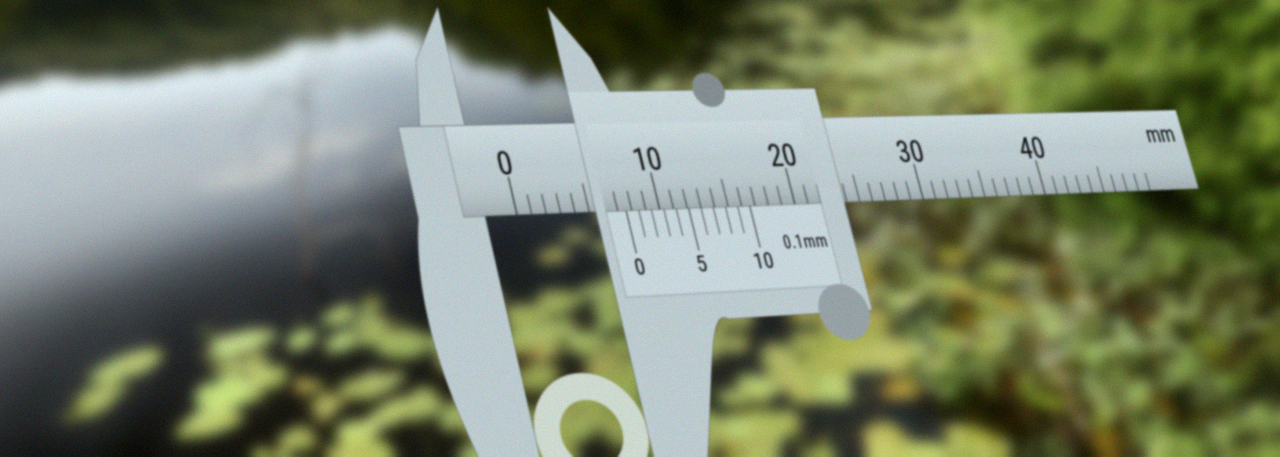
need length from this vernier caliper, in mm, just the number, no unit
7.6
